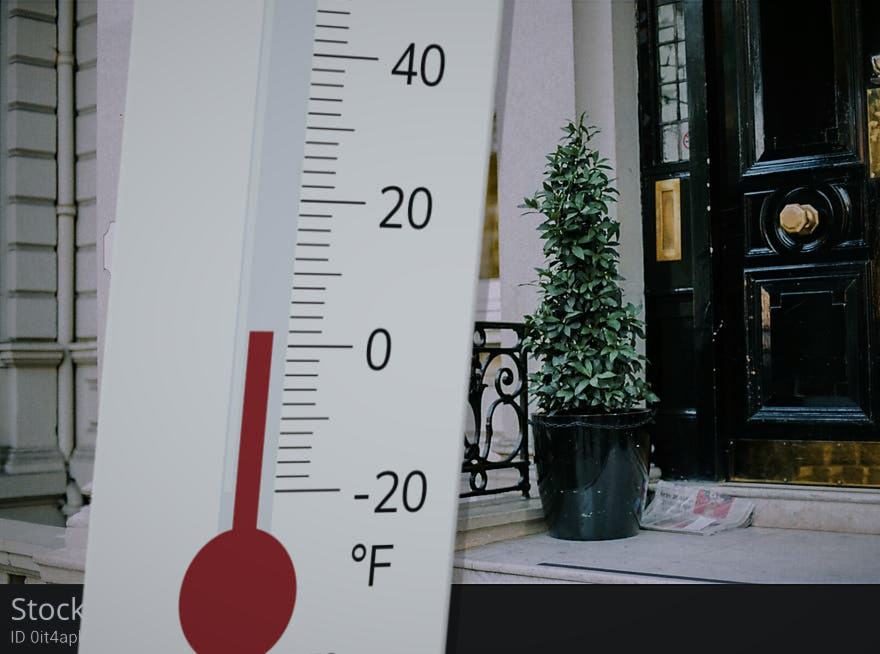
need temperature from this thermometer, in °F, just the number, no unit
2
